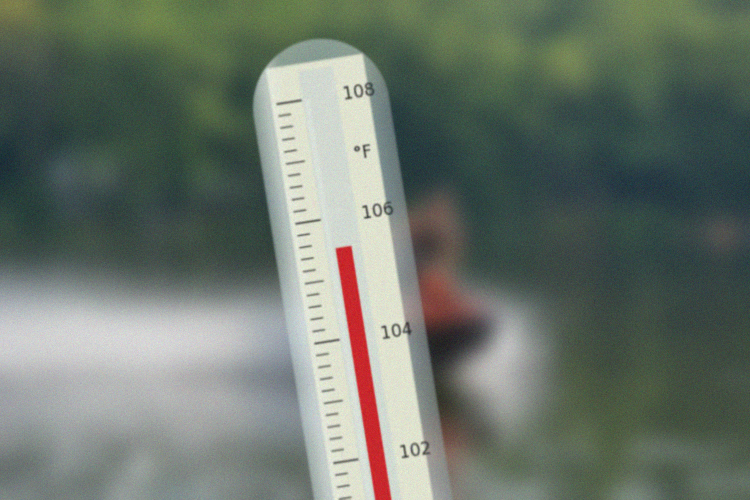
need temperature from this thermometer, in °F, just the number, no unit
105.5
